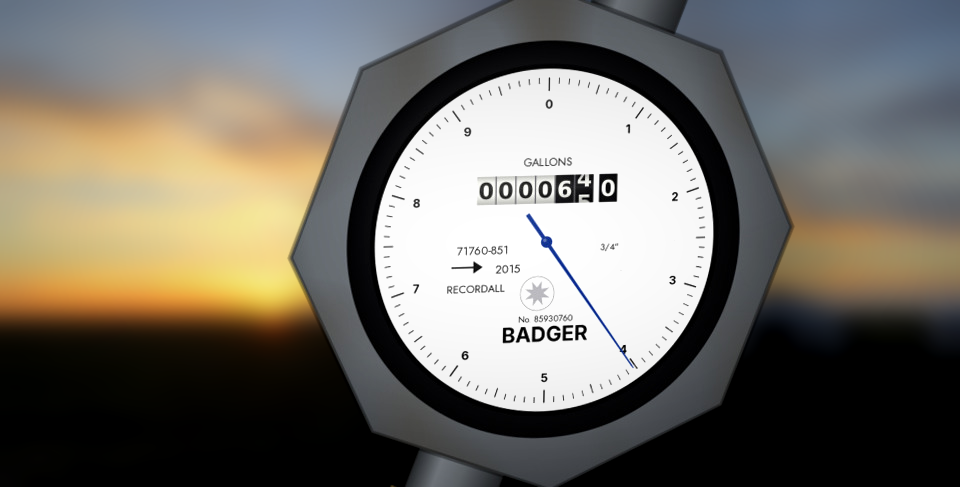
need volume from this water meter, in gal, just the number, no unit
644.0
